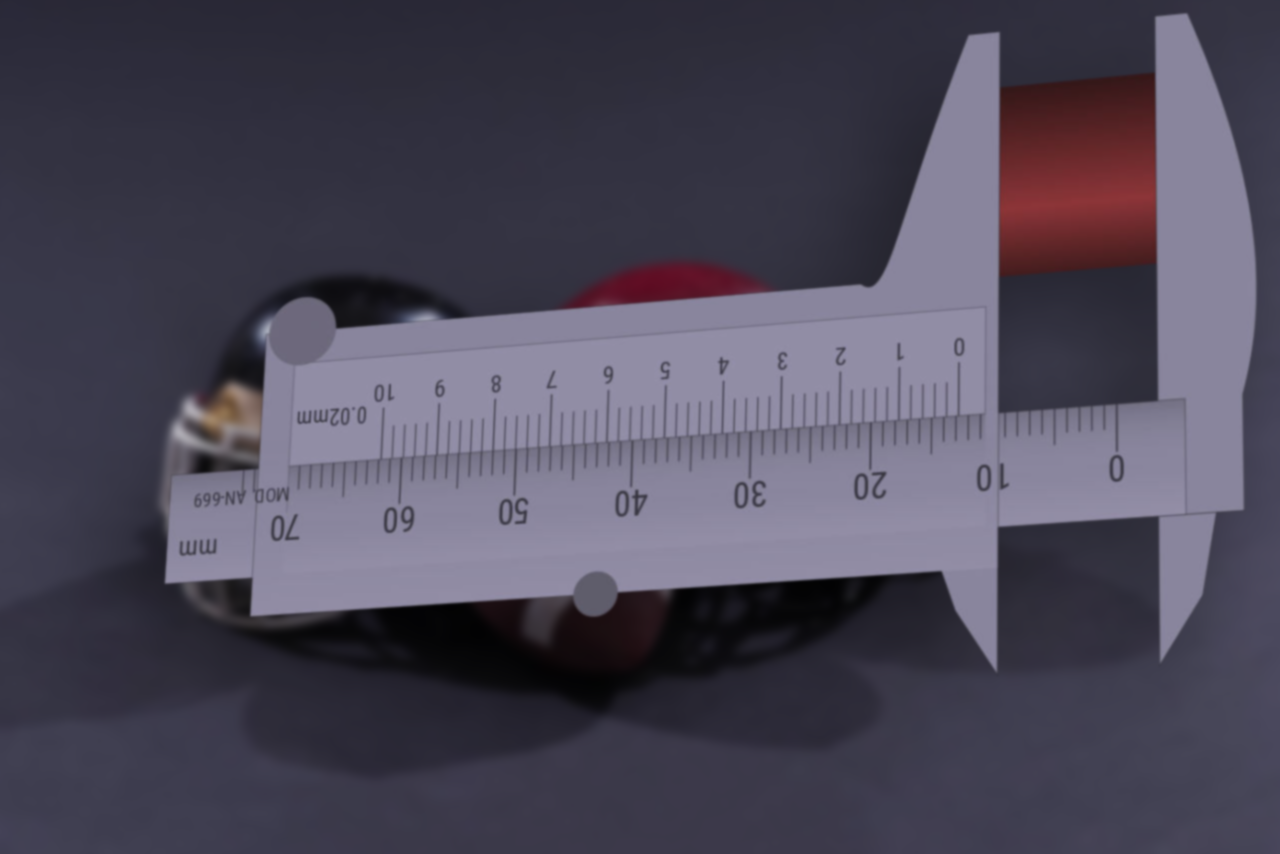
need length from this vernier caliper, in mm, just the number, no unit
12.8
